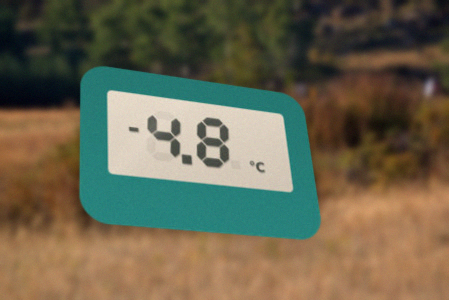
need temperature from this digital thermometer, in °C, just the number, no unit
-4.8
